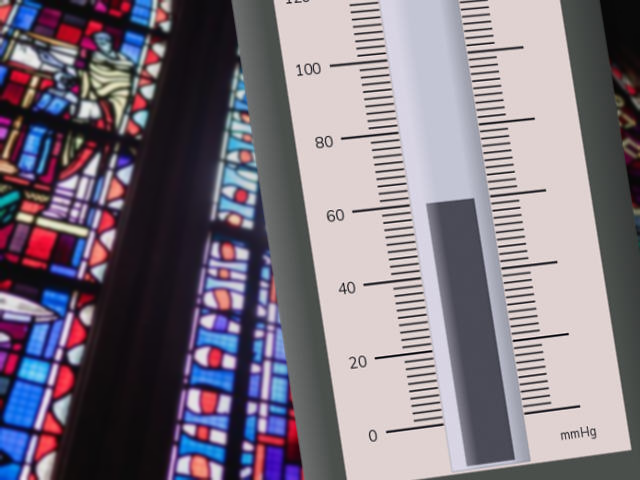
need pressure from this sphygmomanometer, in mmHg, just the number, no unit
60
